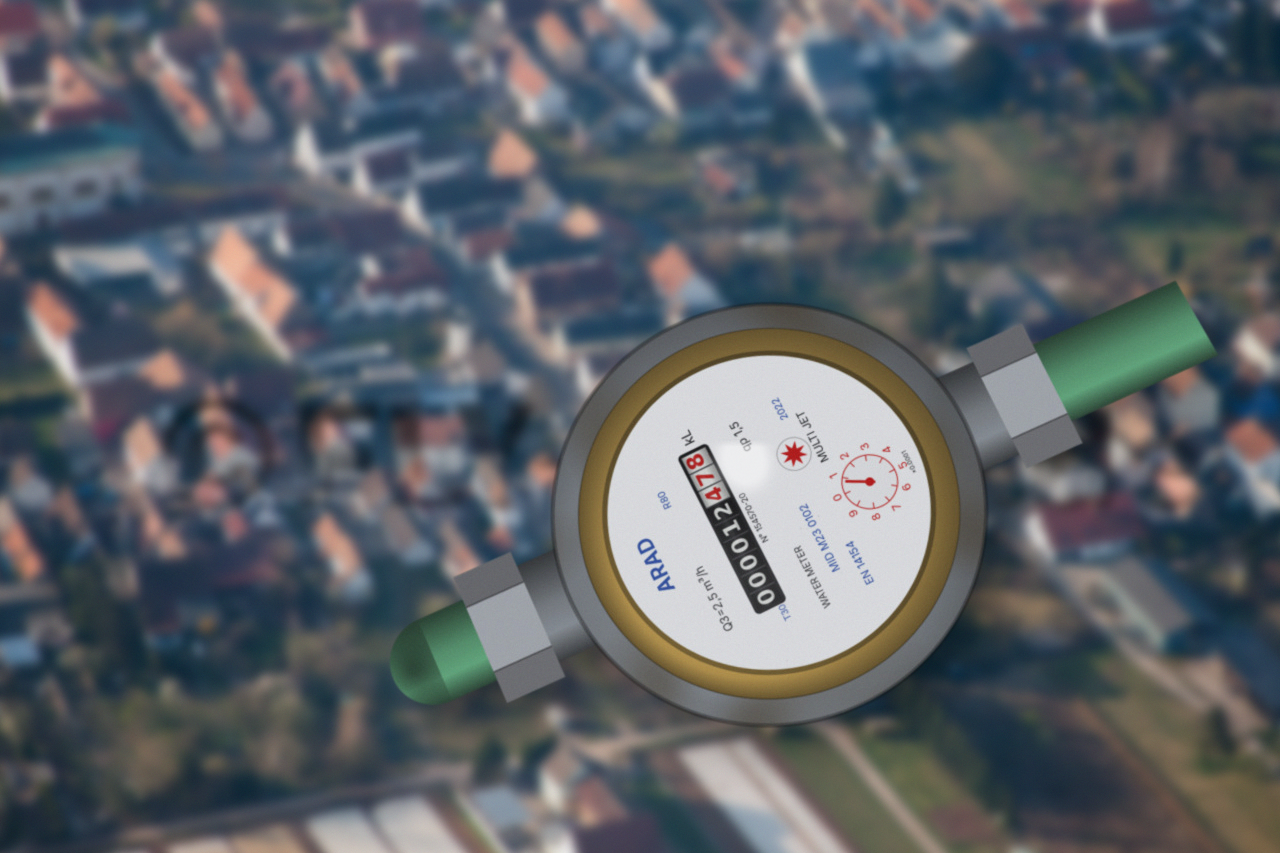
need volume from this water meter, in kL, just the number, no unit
12.4780
